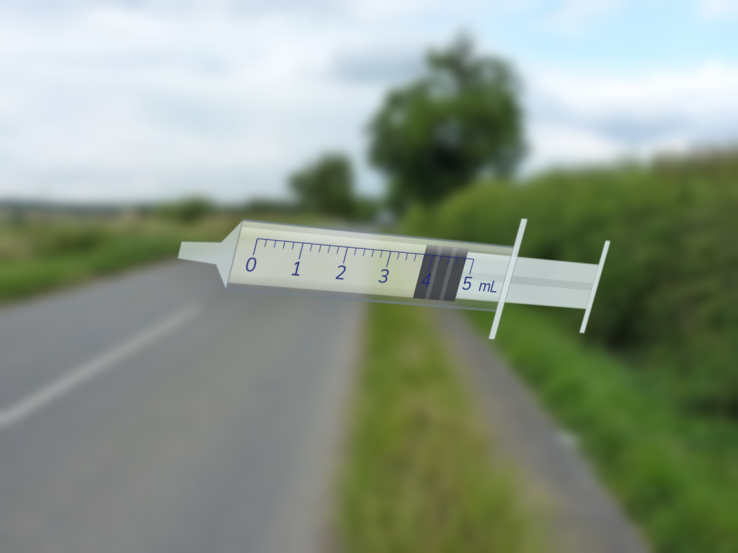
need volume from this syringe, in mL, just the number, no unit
3.8
